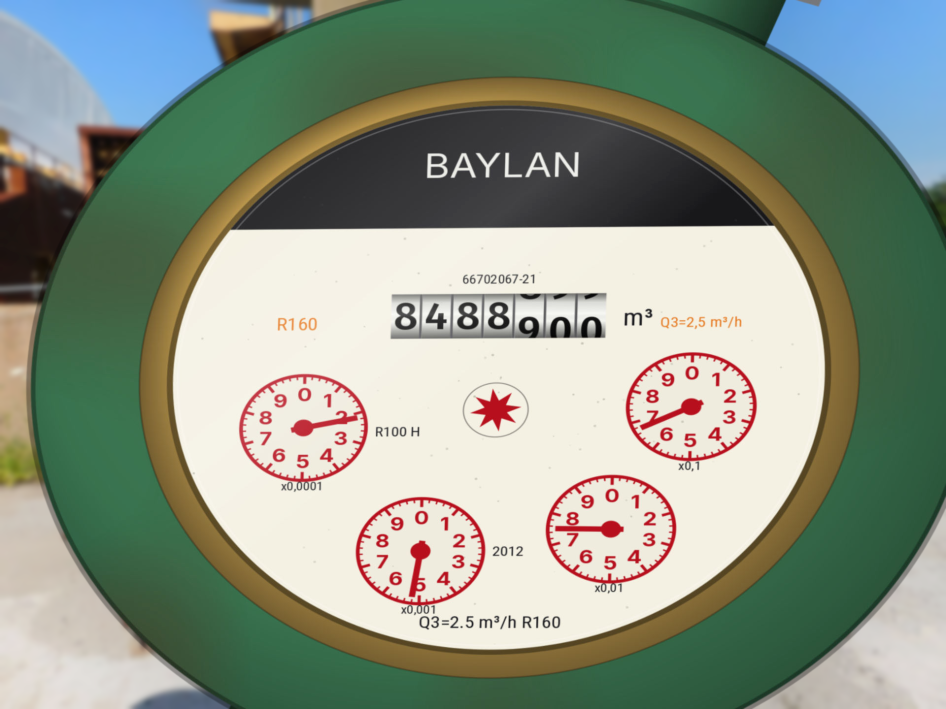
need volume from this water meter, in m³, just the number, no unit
8488899.6752
